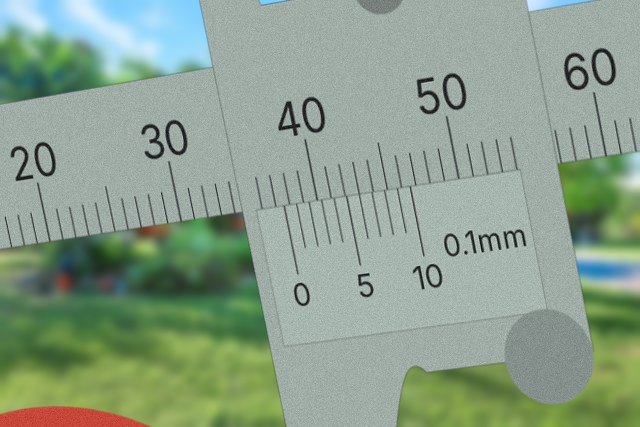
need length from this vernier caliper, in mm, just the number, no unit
37.6
